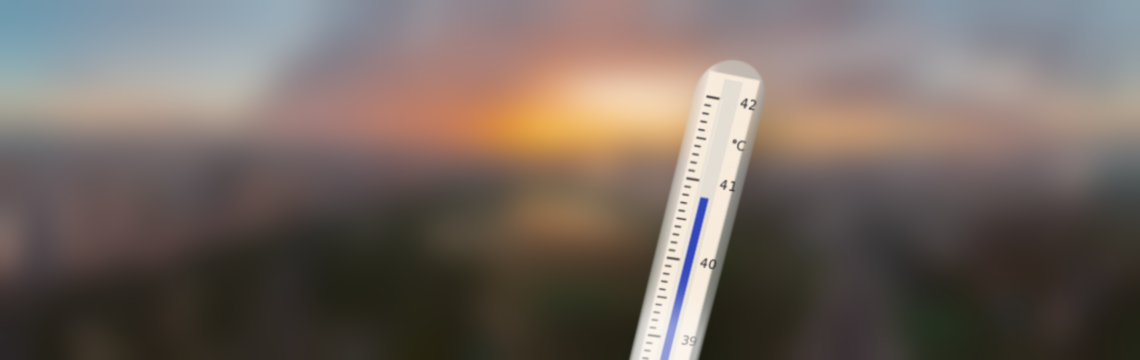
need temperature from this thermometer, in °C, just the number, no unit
40.8
